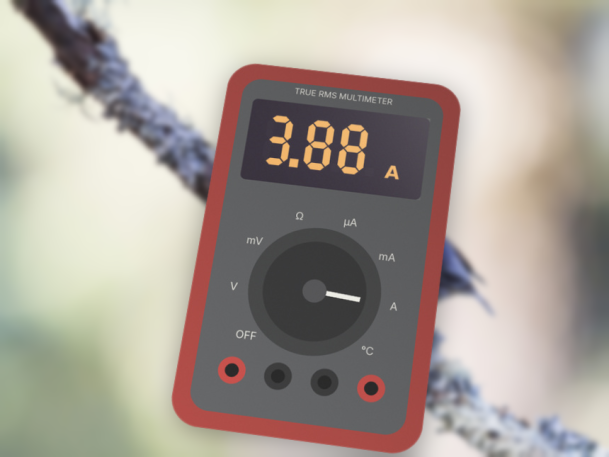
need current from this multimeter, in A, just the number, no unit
3.88
